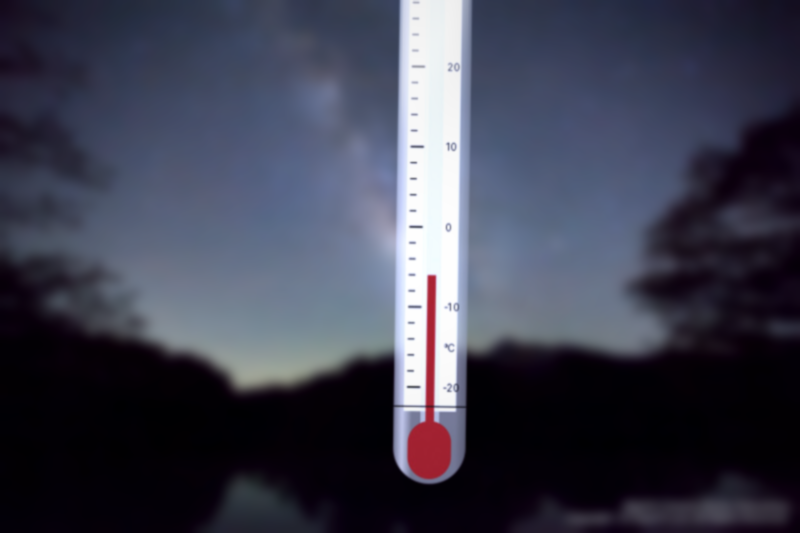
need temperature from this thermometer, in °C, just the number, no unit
-6
